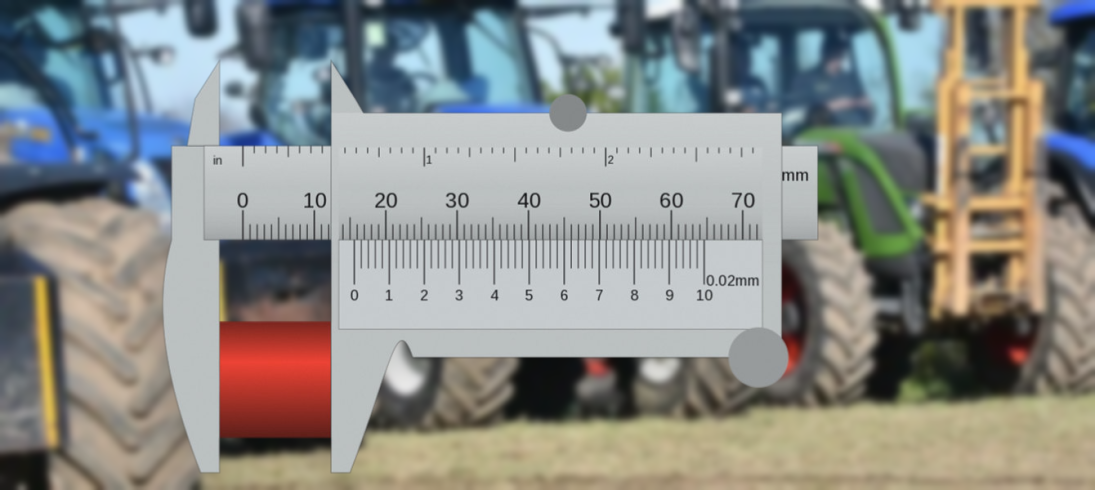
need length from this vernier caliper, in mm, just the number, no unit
15.6
